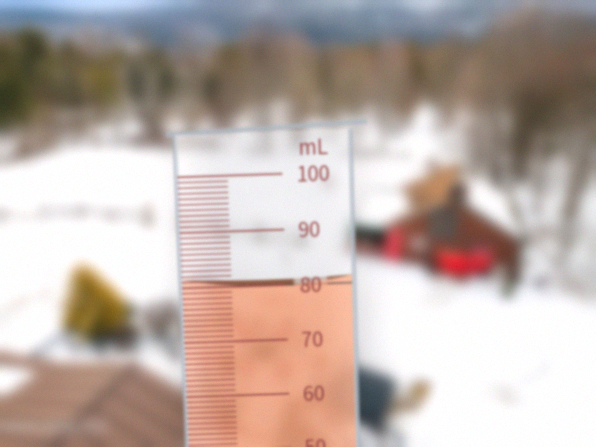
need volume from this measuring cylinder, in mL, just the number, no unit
80
